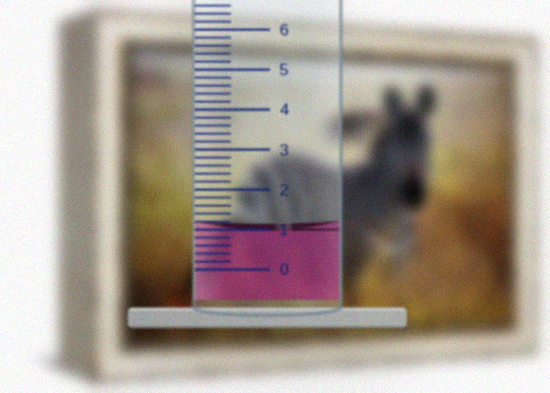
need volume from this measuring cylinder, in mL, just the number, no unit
1
